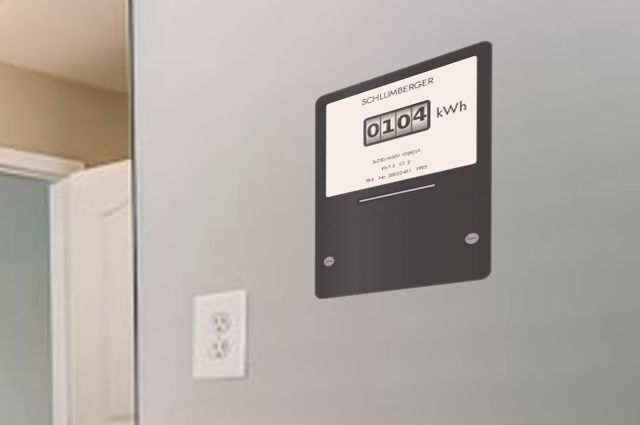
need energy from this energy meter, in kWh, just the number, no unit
104
